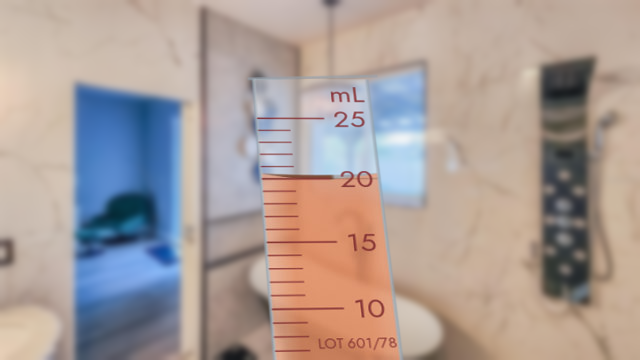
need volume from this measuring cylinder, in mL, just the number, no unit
20
